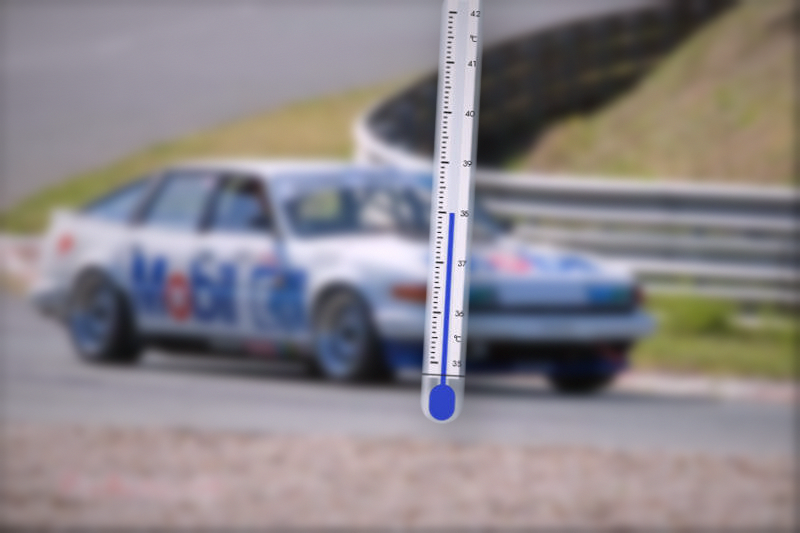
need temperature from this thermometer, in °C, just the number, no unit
38
